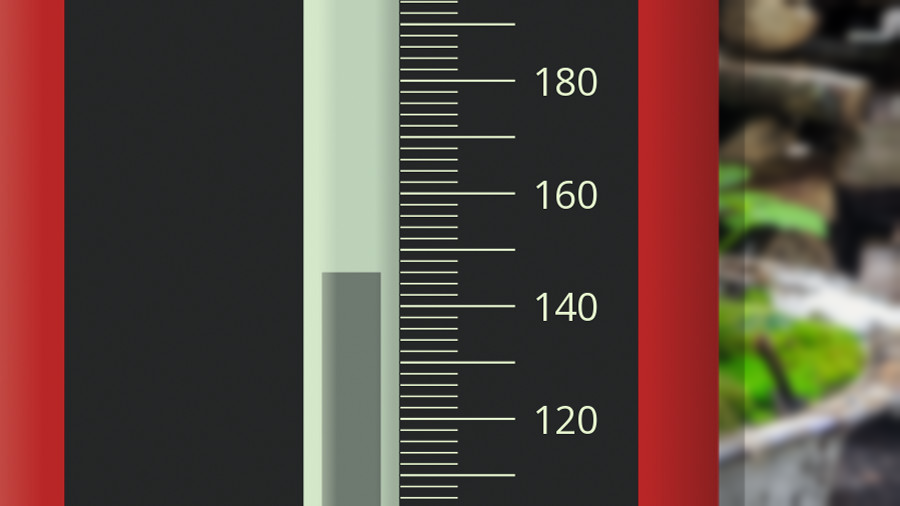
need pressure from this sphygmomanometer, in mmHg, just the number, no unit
146
